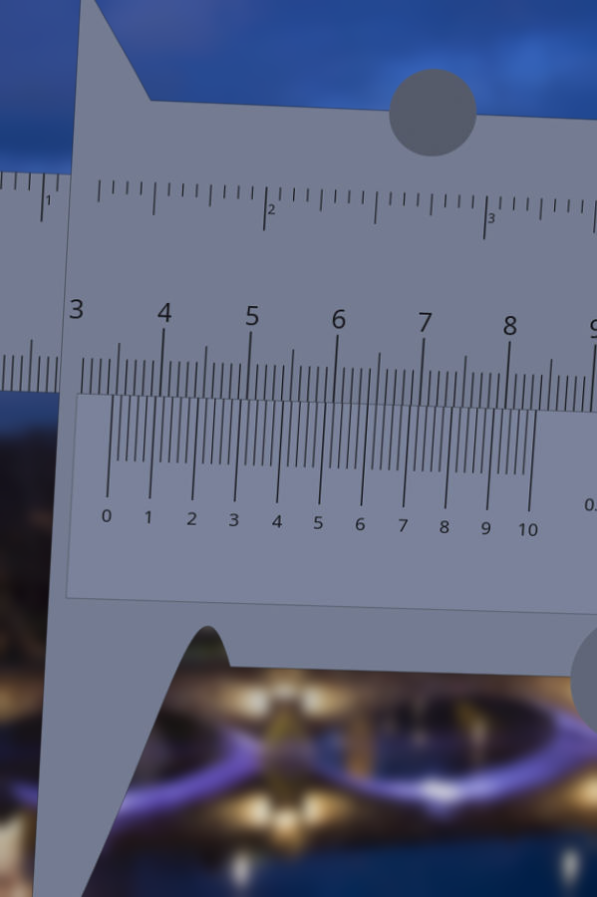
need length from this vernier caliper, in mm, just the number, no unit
34.6
